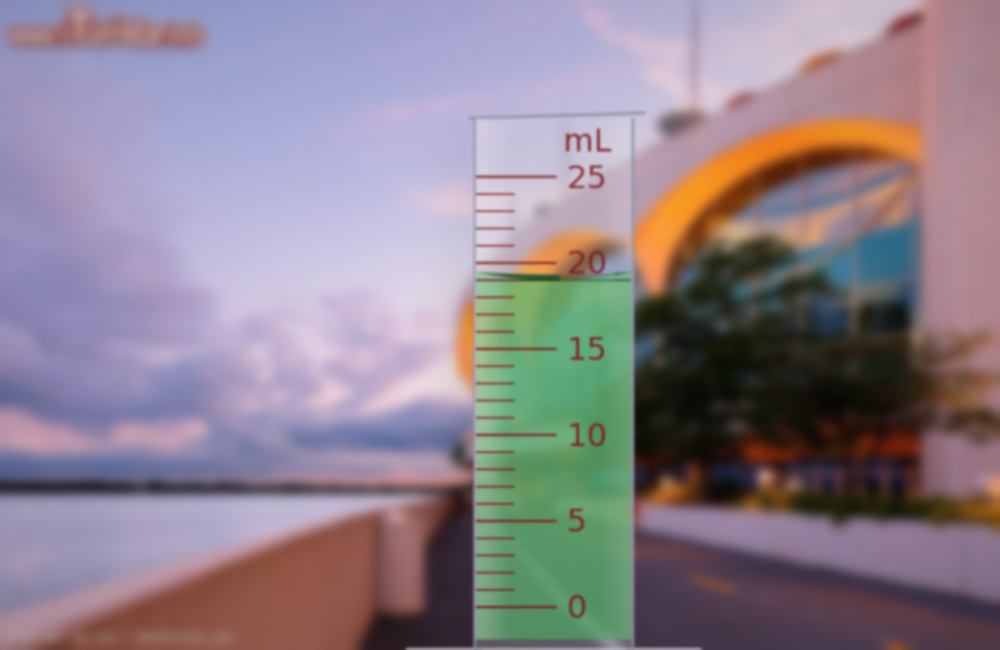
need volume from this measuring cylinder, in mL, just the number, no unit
19
